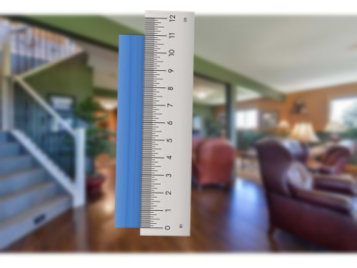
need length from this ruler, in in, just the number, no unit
11
